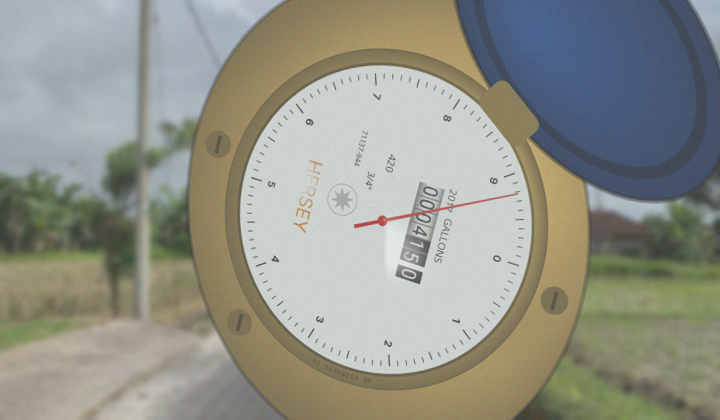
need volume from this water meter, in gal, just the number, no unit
4149.2
